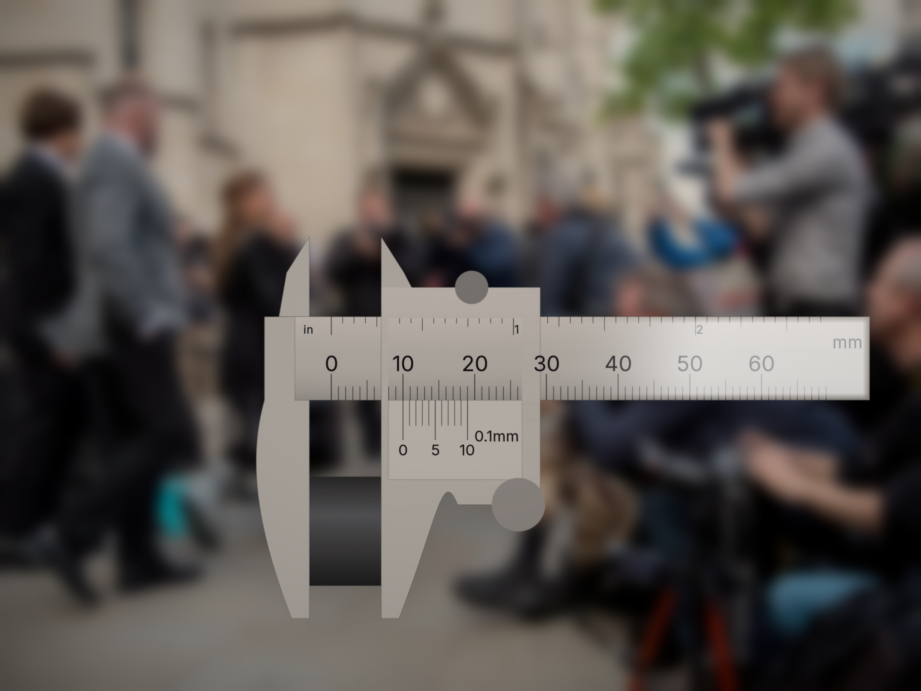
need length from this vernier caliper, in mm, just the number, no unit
10.0
